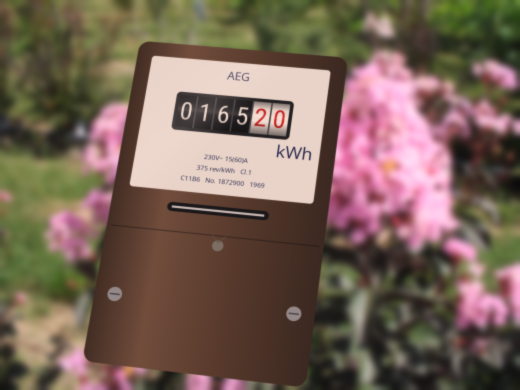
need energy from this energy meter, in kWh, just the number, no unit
165.20
